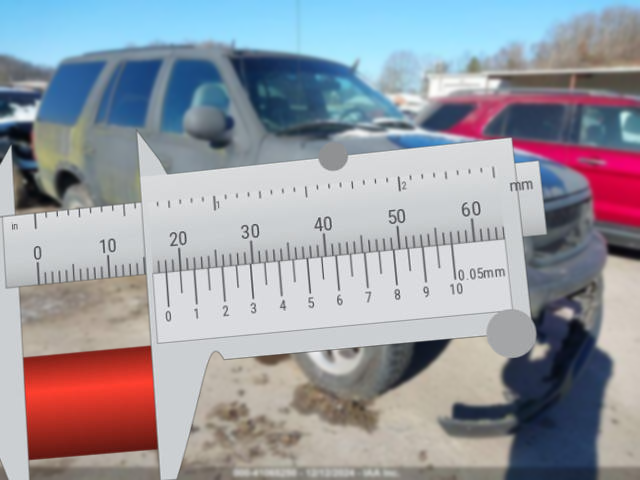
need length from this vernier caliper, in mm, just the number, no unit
18.0
